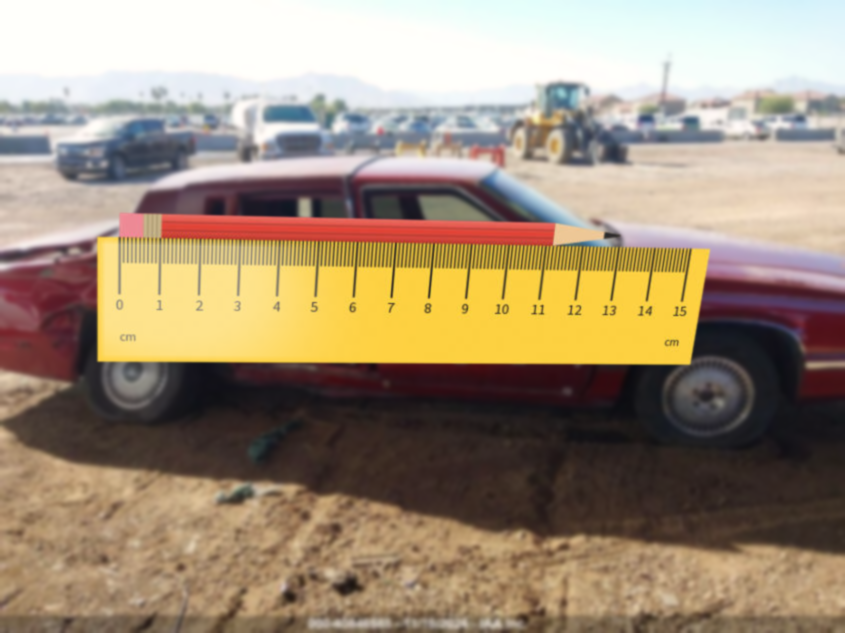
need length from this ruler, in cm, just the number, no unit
13
